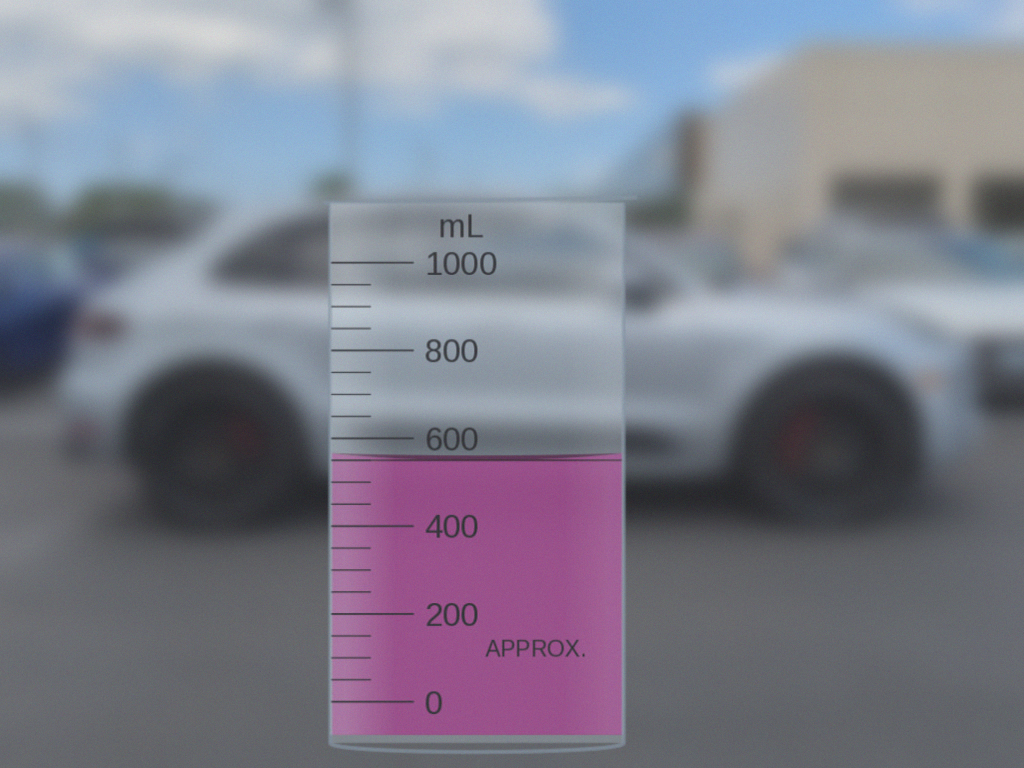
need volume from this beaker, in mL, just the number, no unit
550
